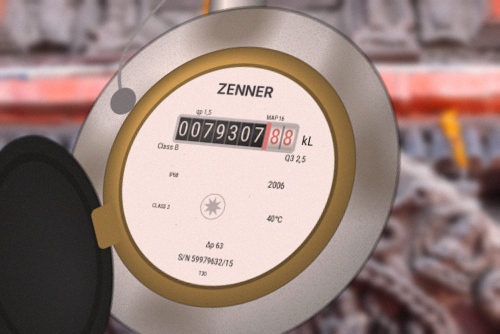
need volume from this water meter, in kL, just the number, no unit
79307.88
